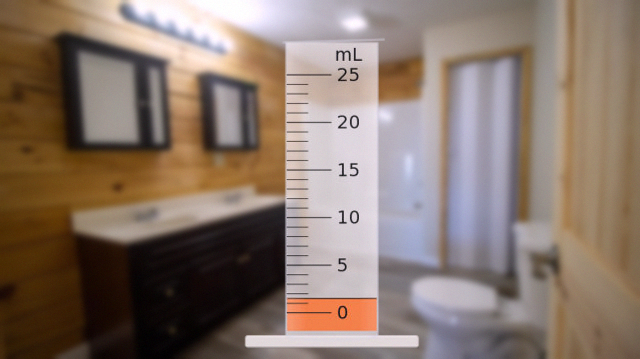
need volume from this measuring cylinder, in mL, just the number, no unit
1.5
